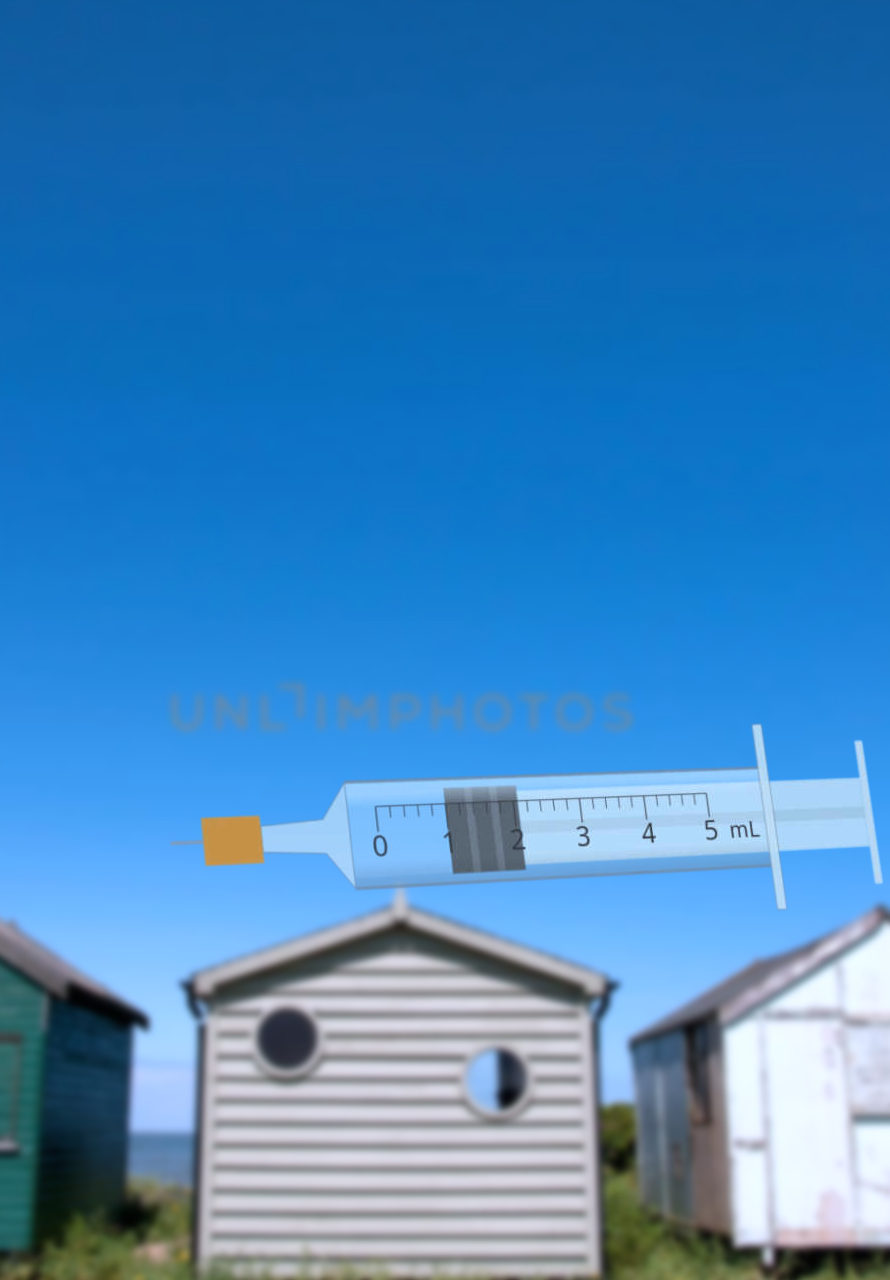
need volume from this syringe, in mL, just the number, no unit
1
